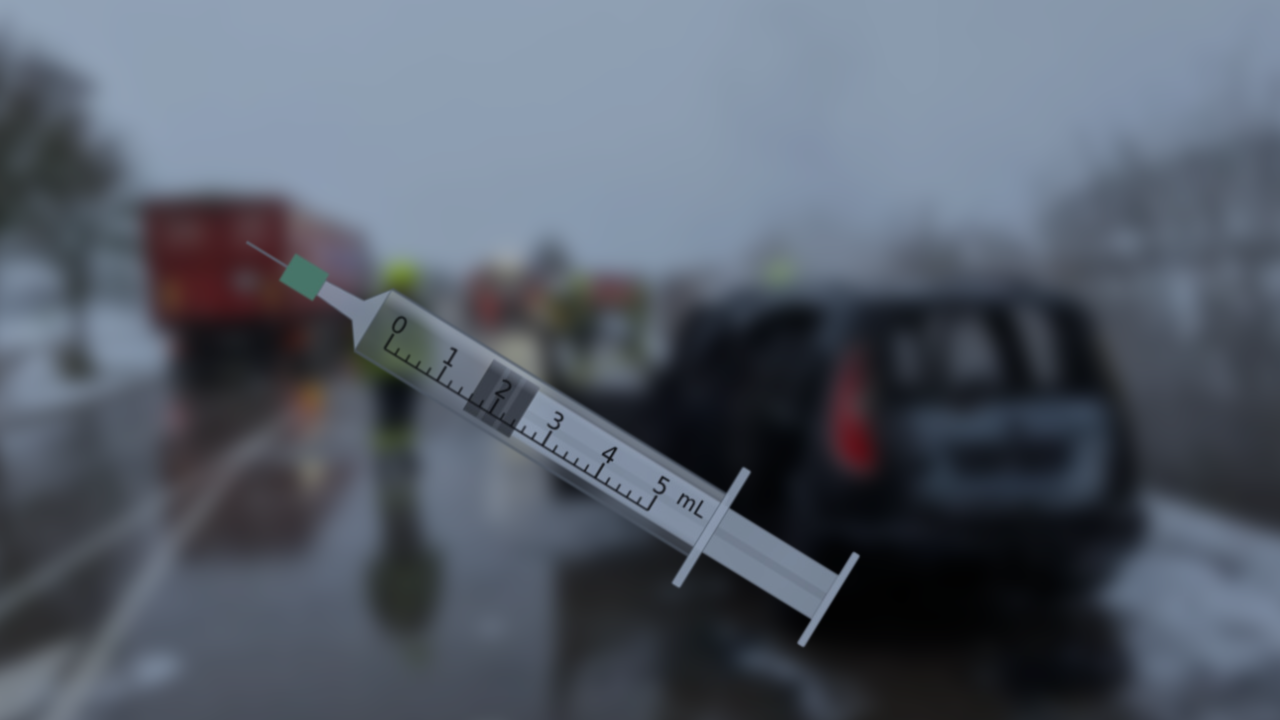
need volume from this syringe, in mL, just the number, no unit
1.6
